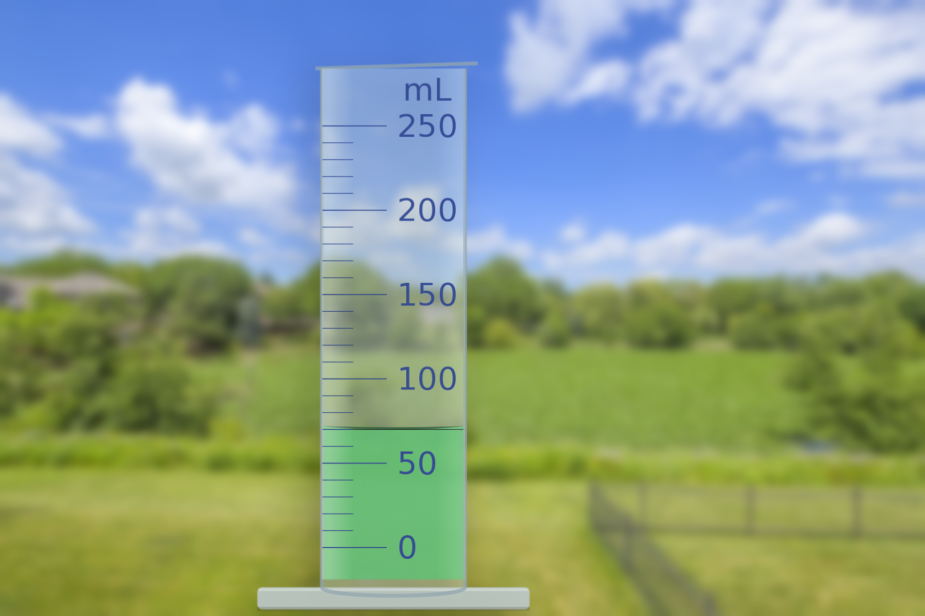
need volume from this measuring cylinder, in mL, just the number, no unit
70
